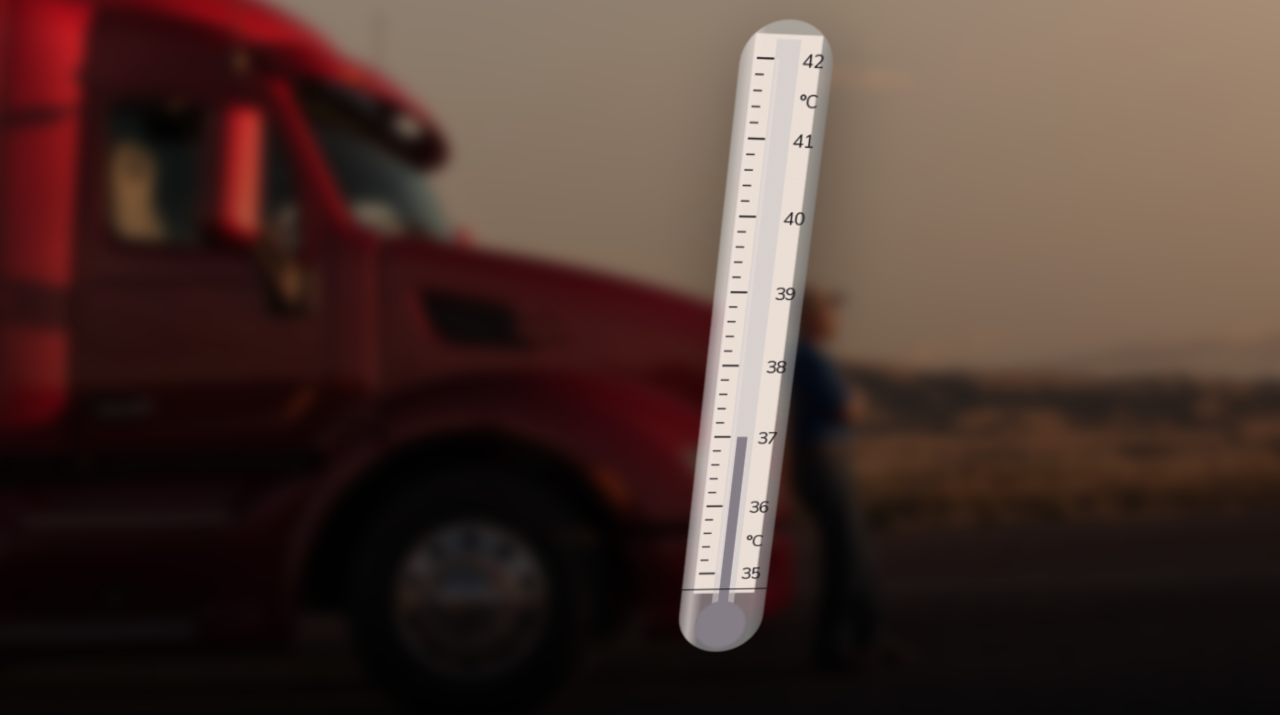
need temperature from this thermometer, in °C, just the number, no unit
37
